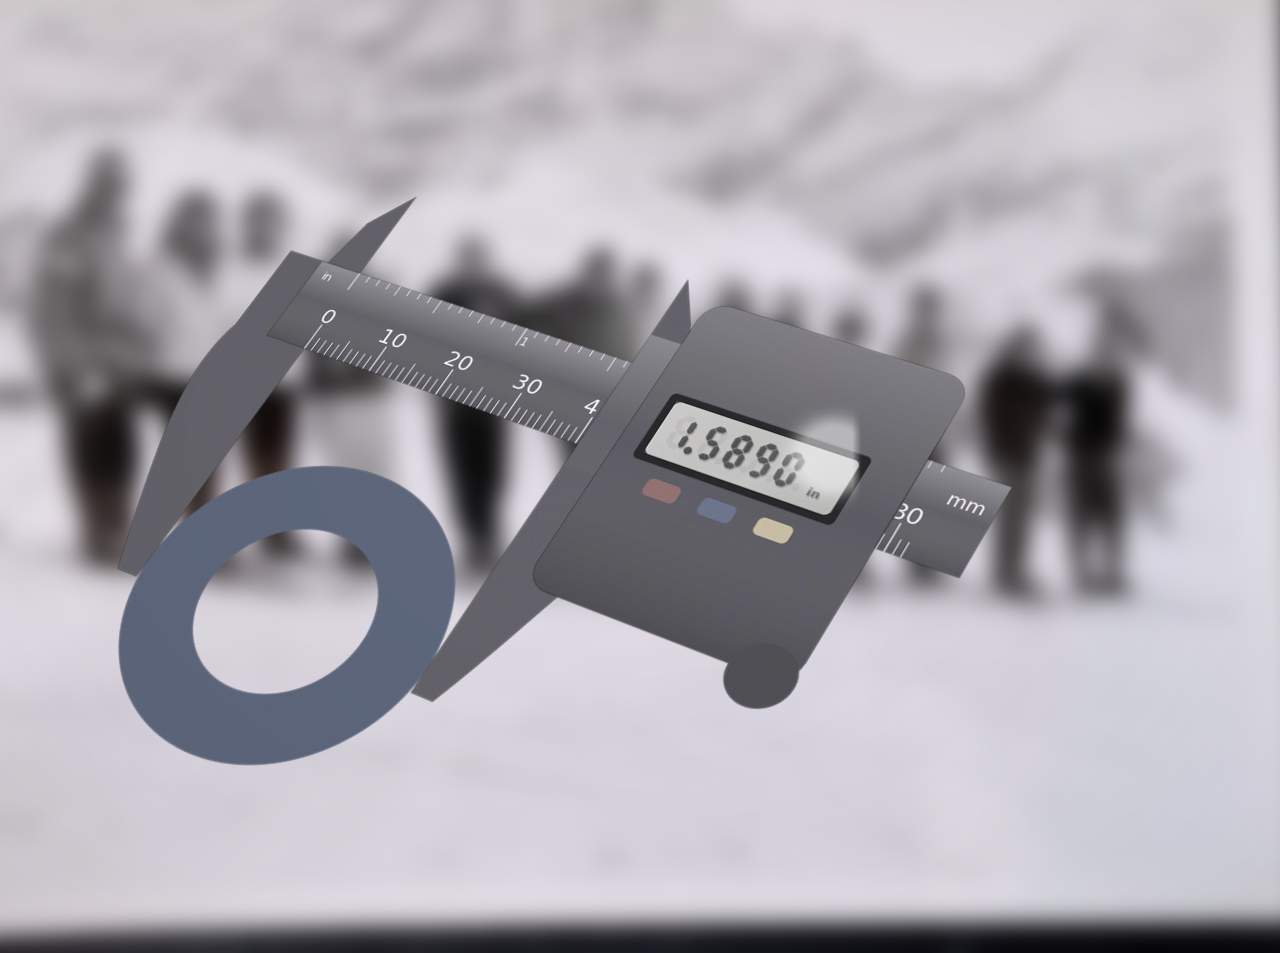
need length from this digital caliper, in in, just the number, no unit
1.5890
